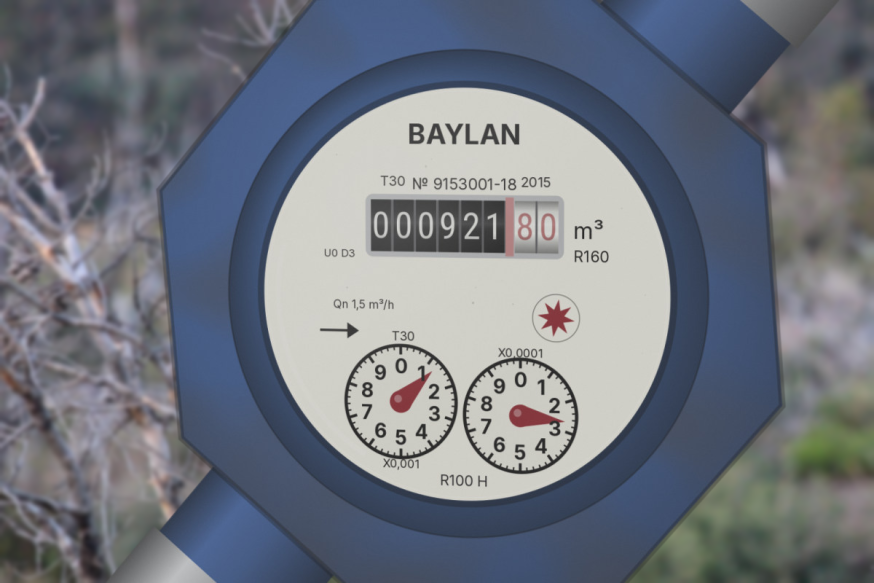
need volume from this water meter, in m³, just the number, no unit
921.8012
